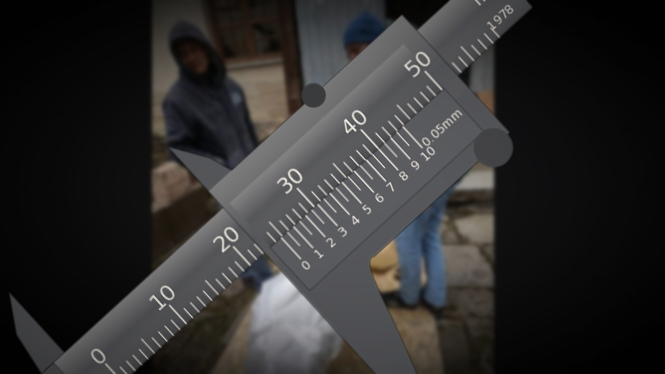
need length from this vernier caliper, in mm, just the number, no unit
24.8
